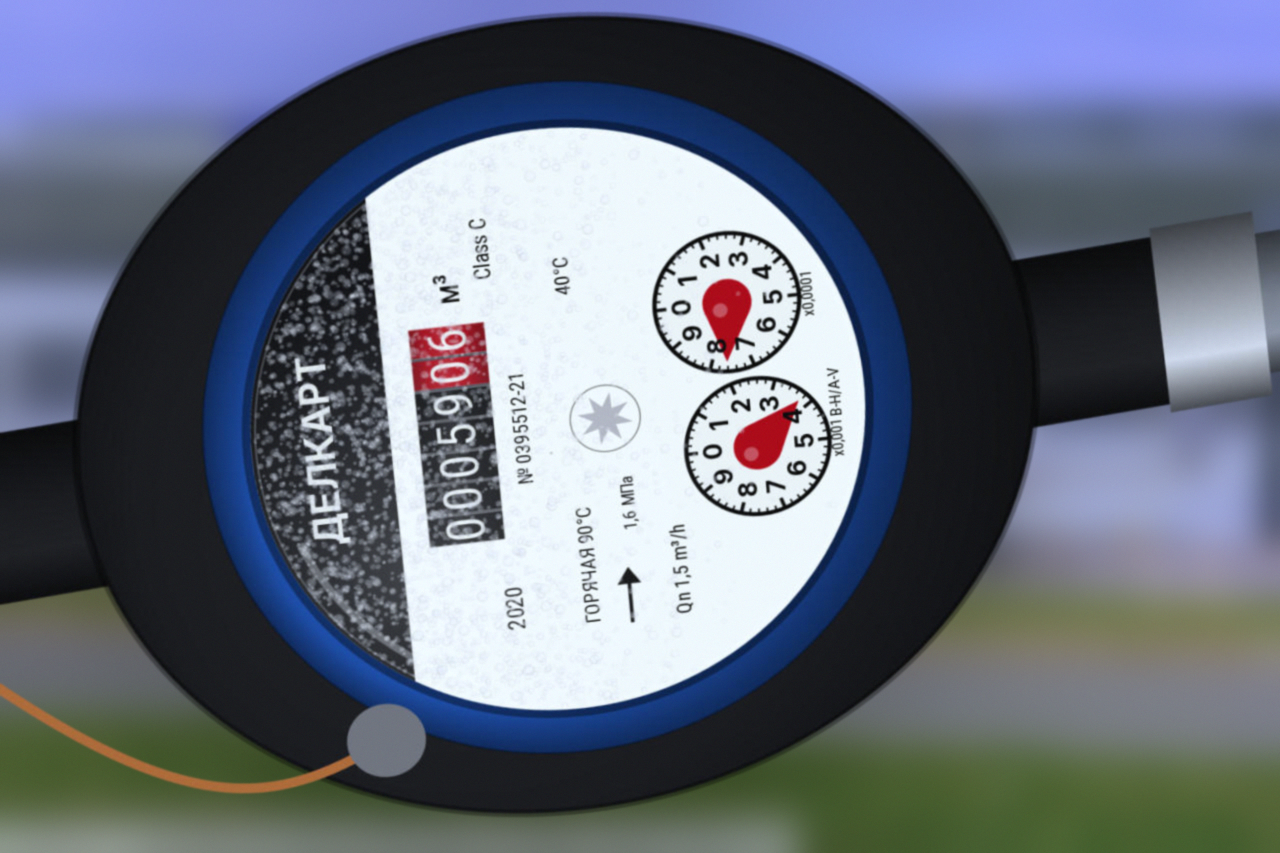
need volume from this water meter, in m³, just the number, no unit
59.0637
